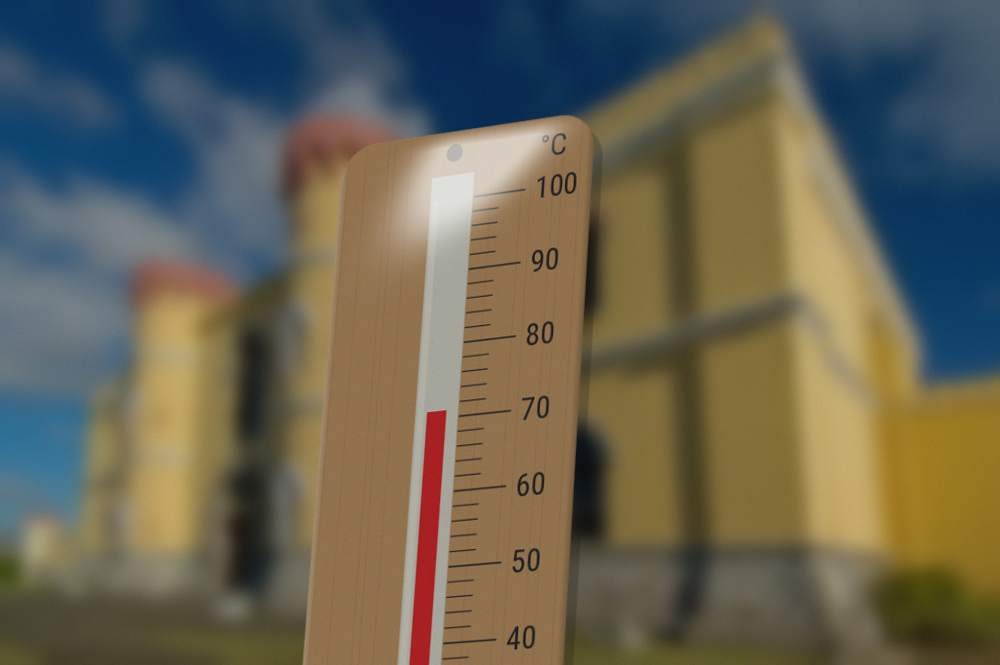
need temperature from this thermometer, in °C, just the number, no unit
71
